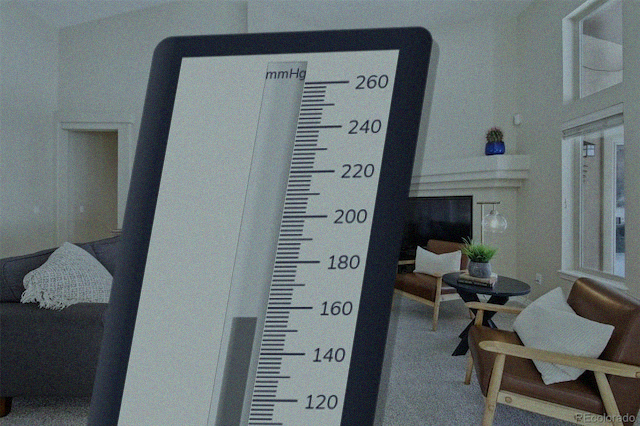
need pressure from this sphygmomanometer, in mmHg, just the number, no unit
156
